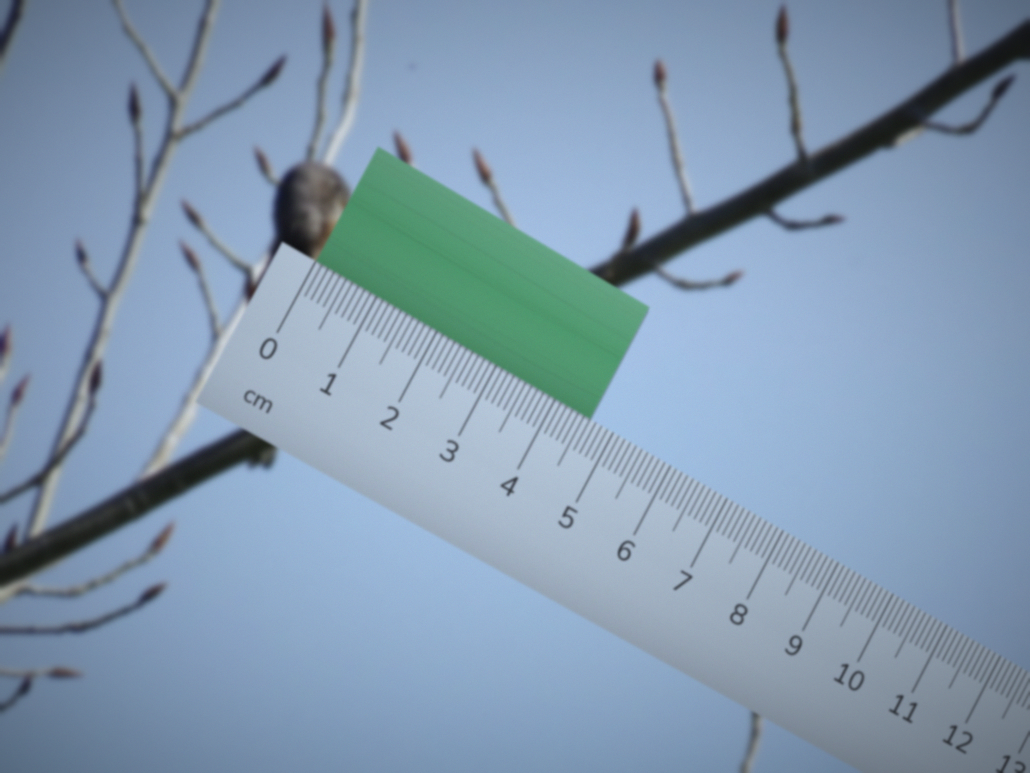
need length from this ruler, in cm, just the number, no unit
4.6
